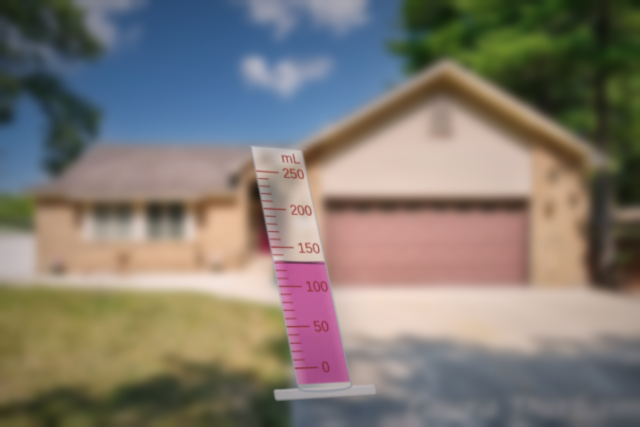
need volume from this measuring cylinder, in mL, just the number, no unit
130
